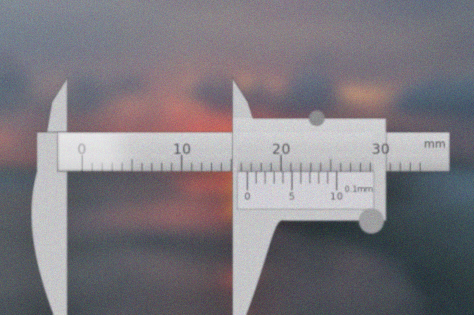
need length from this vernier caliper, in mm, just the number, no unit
16.6
